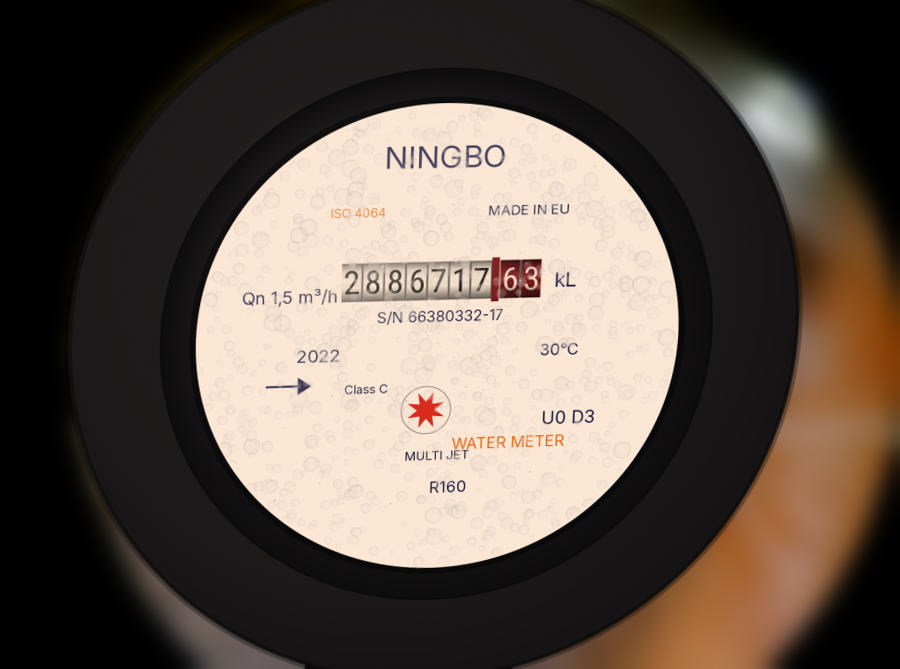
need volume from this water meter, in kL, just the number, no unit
2886717.63
